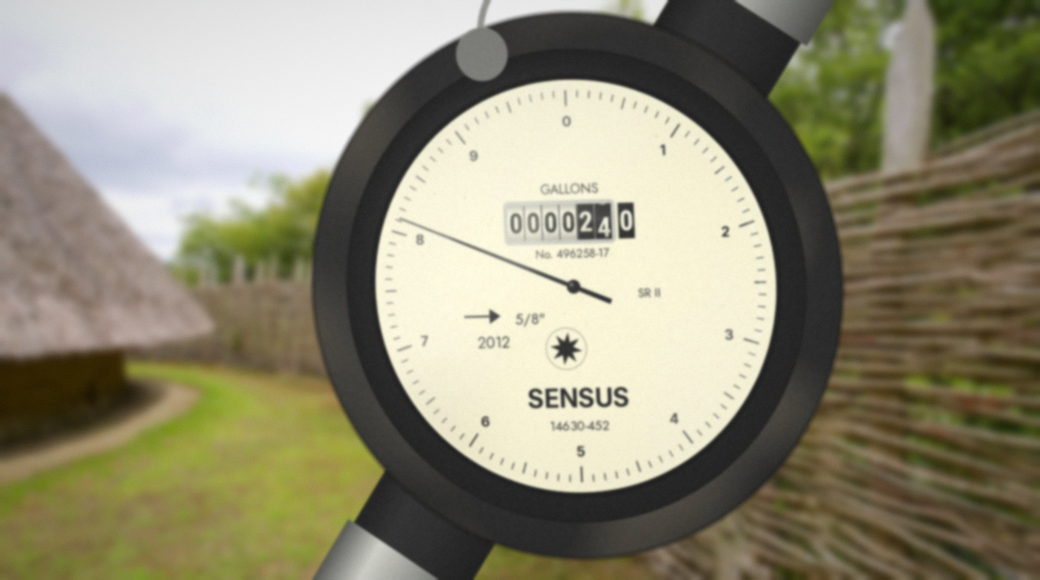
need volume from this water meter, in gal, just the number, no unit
238.1
